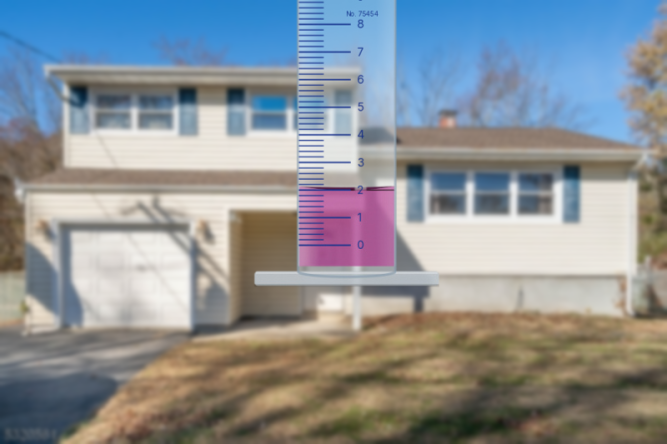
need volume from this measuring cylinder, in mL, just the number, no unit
2
